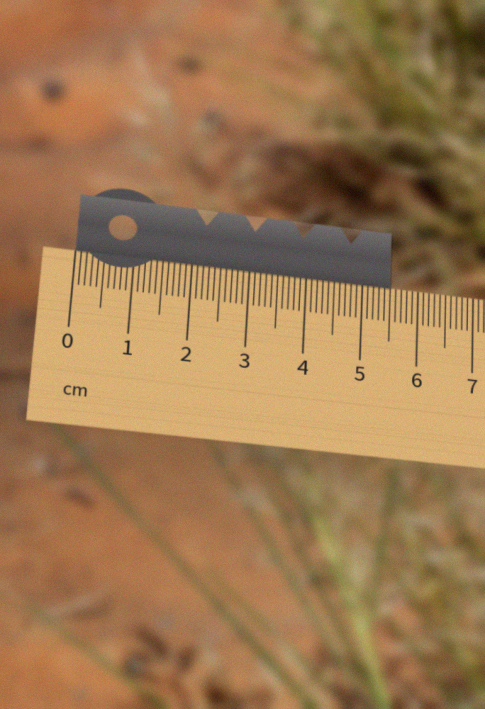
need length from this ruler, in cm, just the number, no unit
5.5
